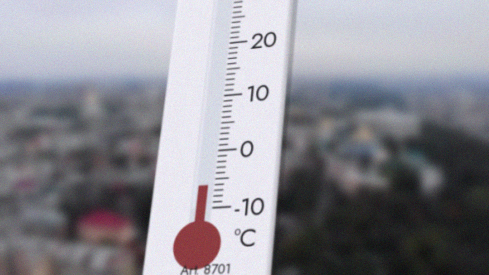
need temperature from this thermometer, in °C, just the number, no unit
-6
